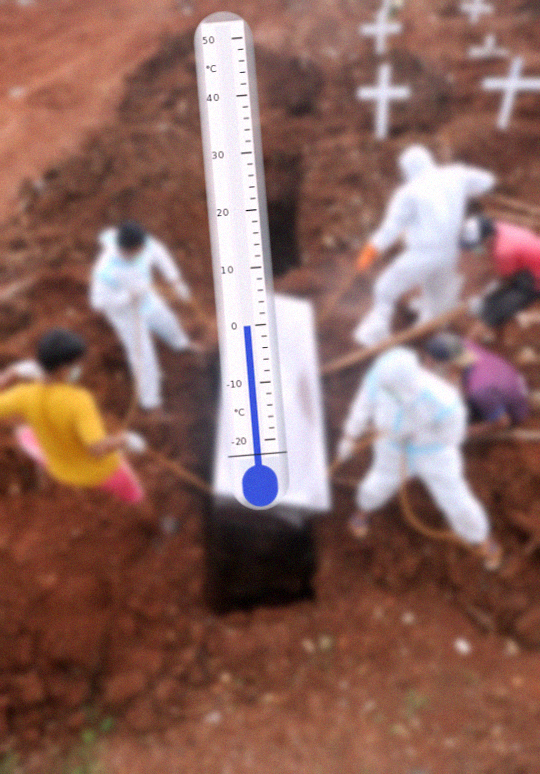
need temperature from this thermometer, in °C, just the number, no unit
0
